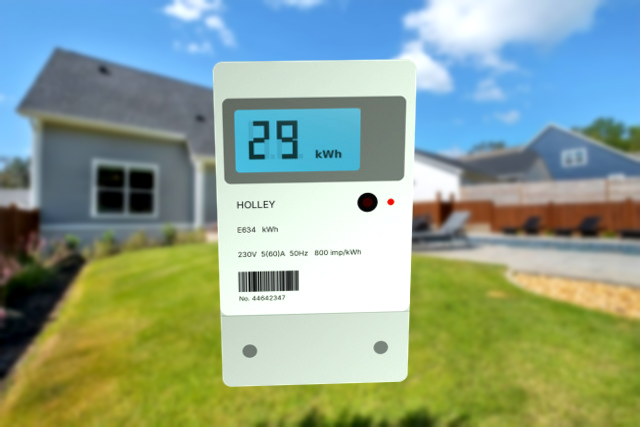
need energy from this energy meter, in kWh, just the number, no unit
29
